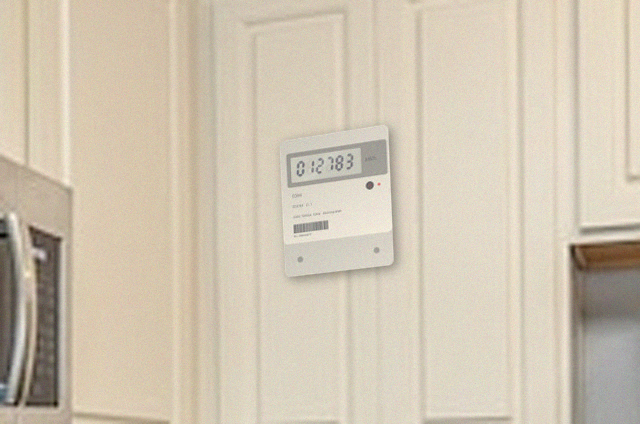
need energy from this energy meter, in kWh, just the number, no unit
12783
